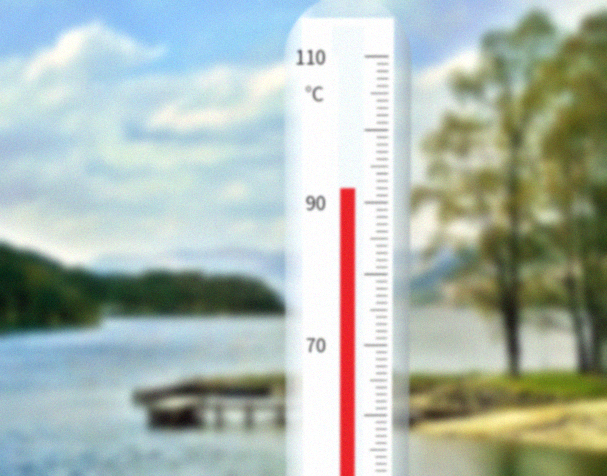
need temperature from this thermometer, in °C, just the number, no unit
92
